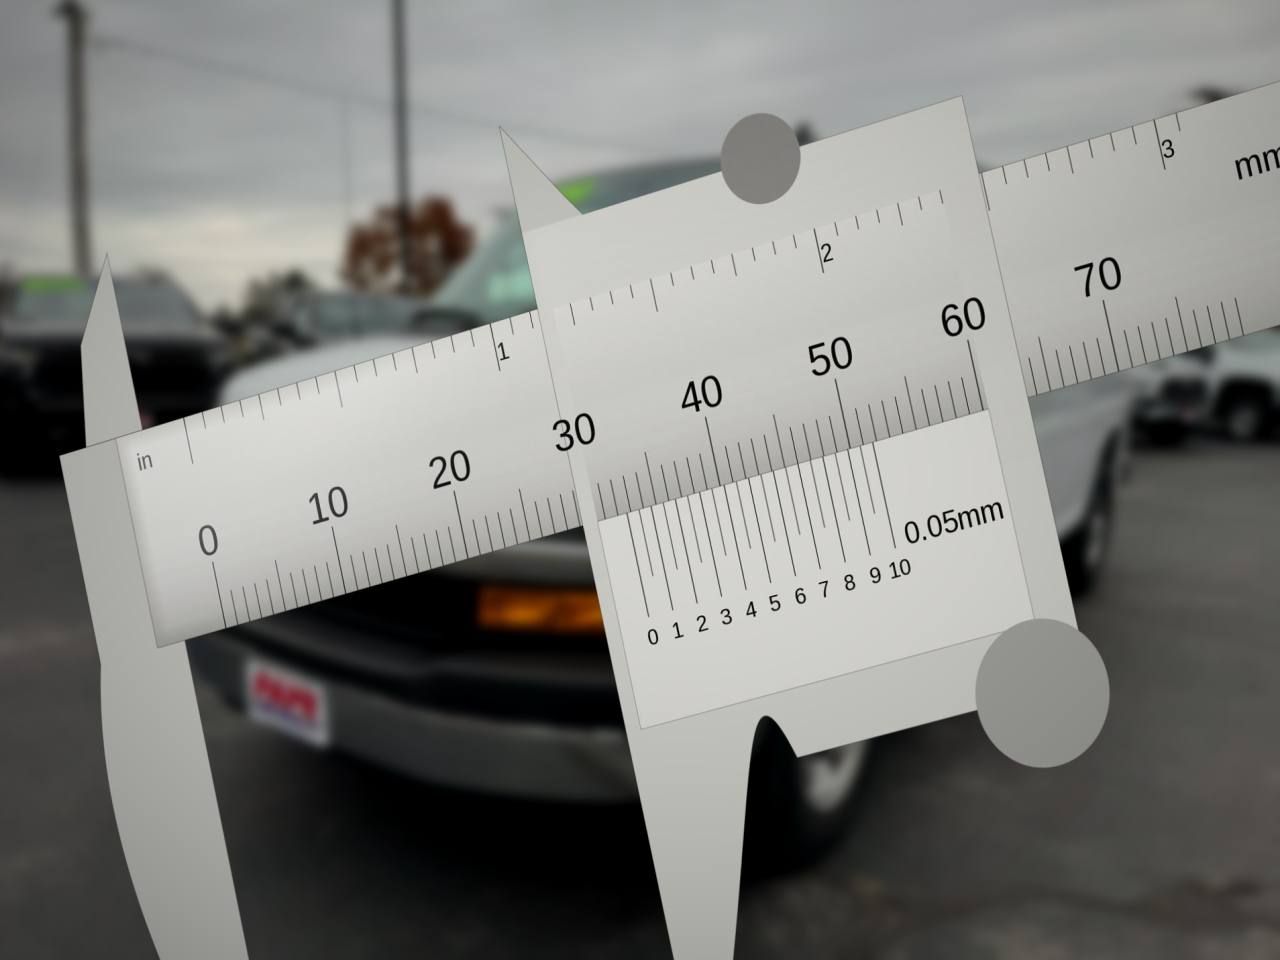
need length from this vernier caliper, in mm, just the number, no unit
32.7
